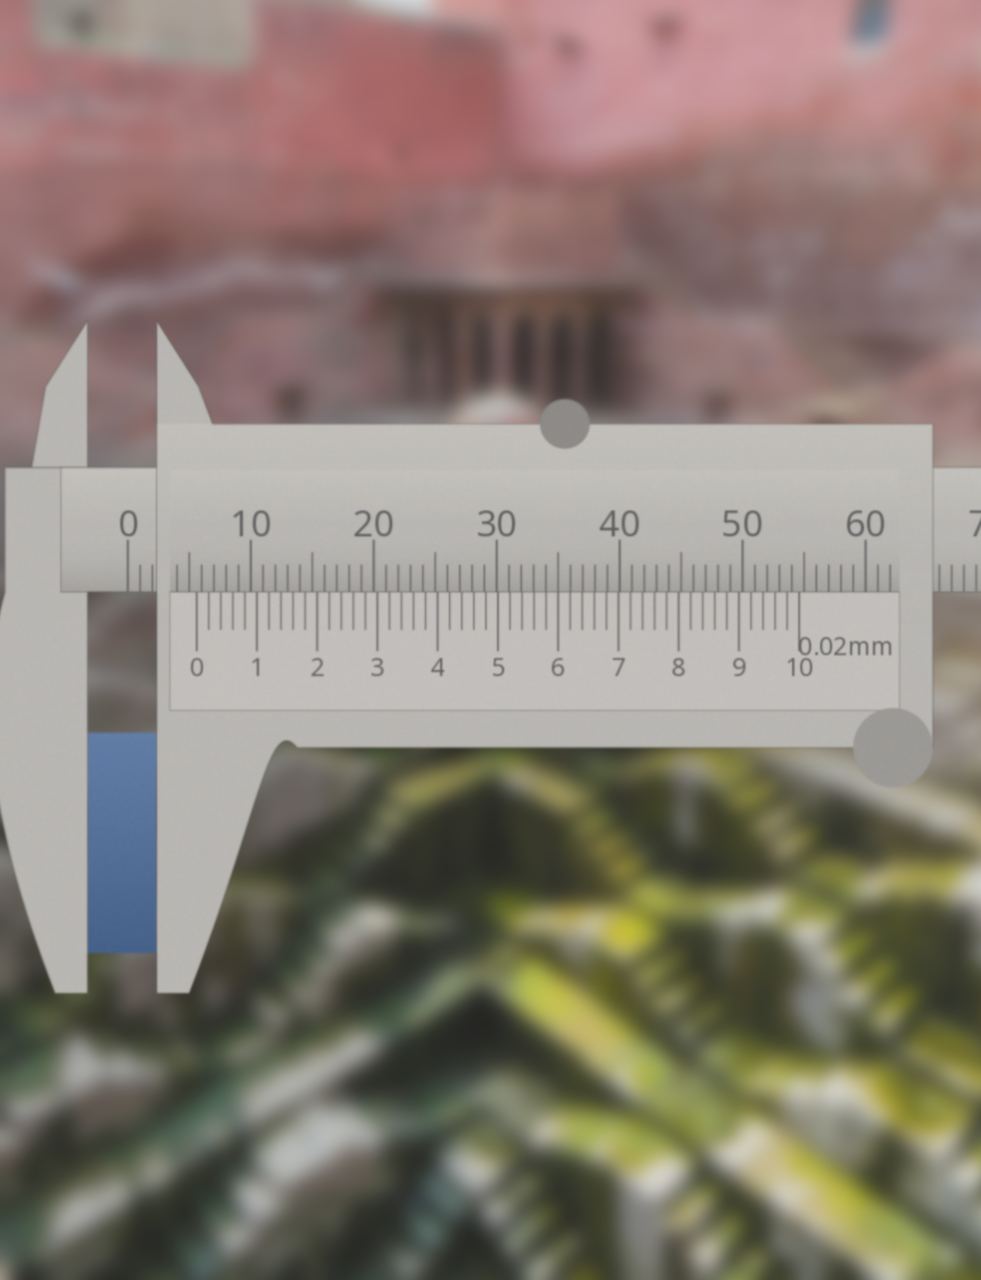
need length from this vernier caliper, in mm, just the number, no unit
5.6
